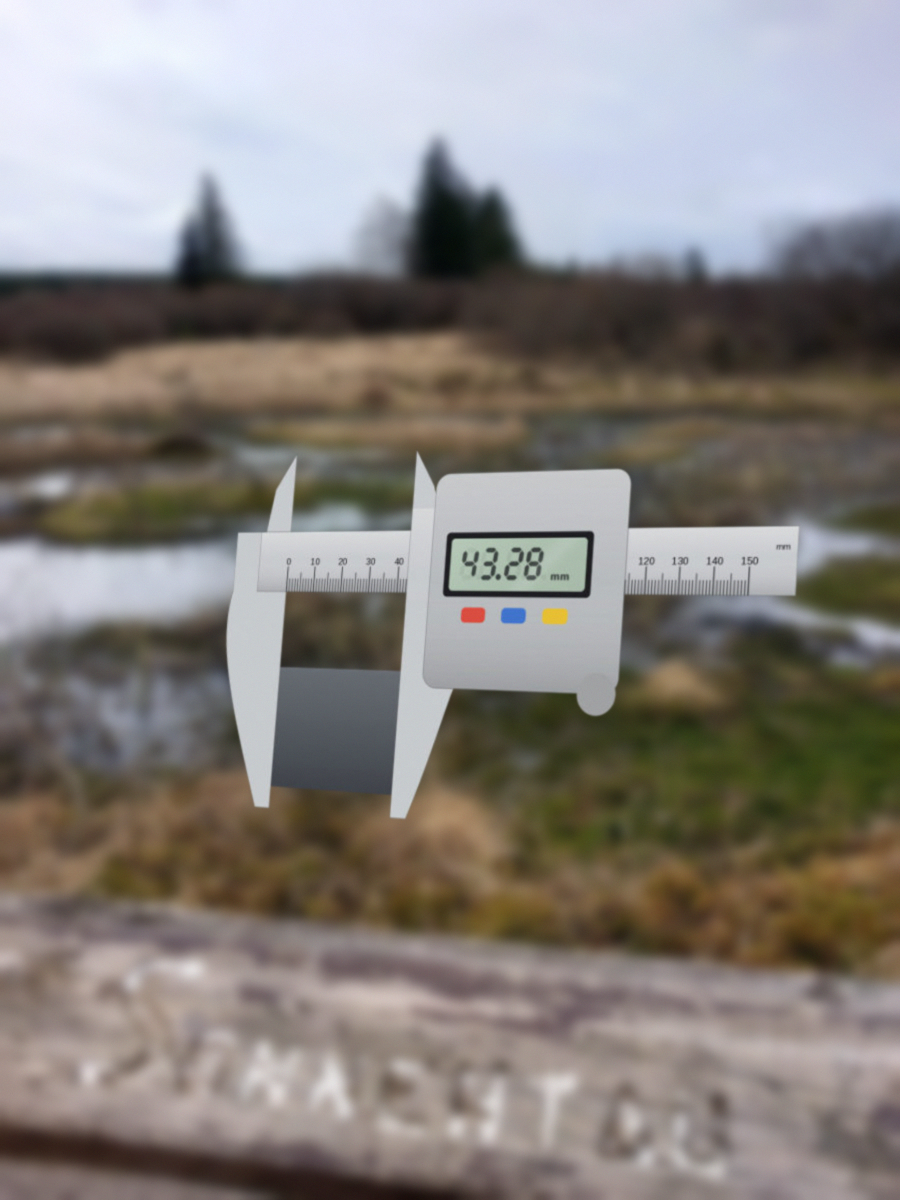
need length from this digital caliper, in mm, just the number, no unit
43.28
